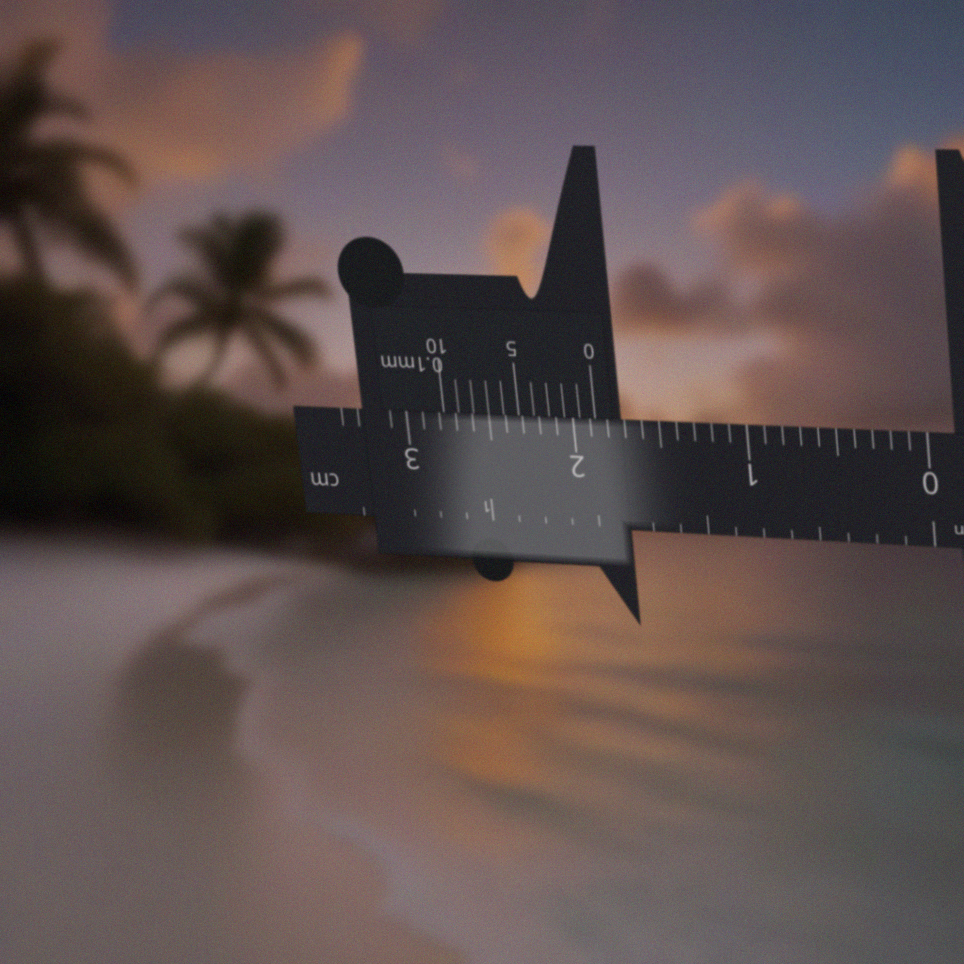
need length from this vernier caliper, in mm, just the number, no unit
18.7
